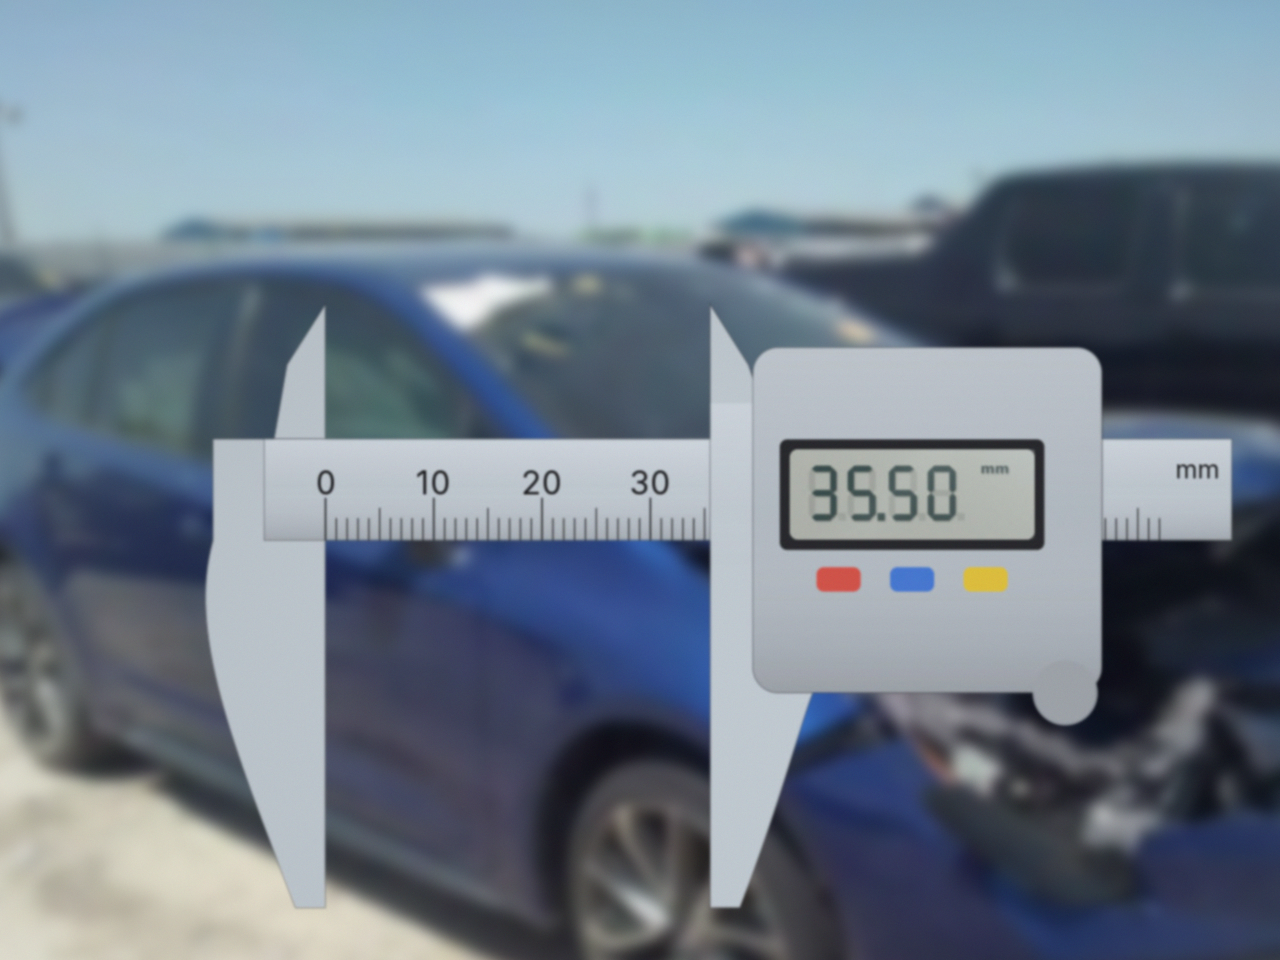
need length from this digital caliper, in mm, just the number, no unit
35.50
